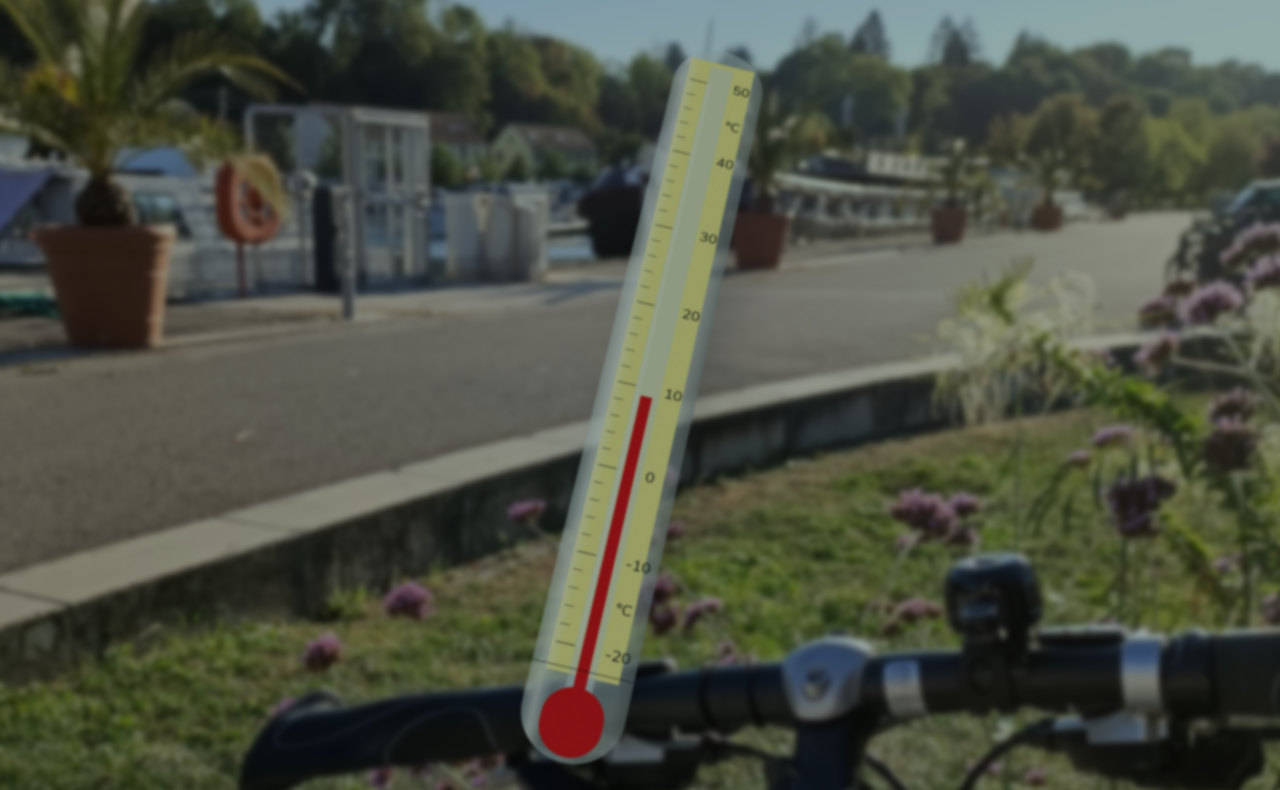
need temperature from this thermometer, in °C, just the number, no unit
9
